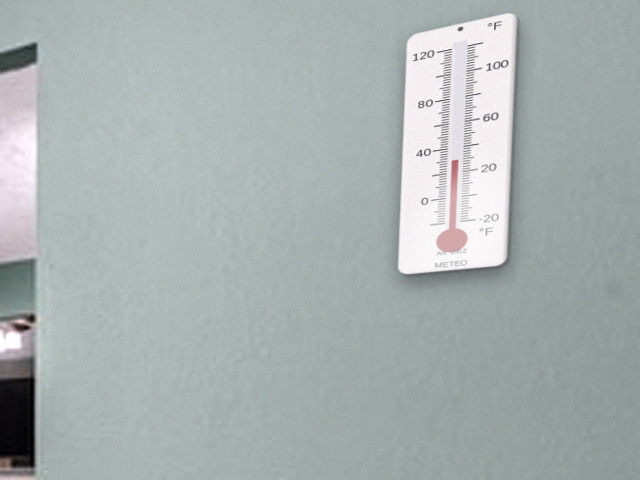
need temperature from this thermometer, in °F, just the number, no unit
30
